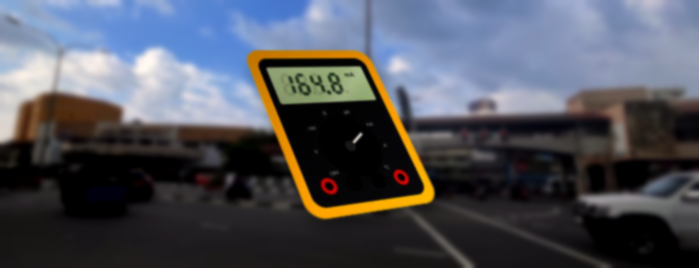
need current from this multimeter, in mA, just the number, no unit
164.8
